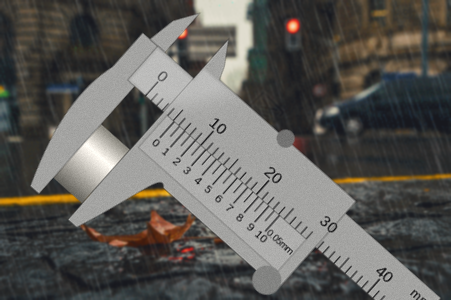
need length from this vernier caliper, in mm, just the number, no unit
5.2
